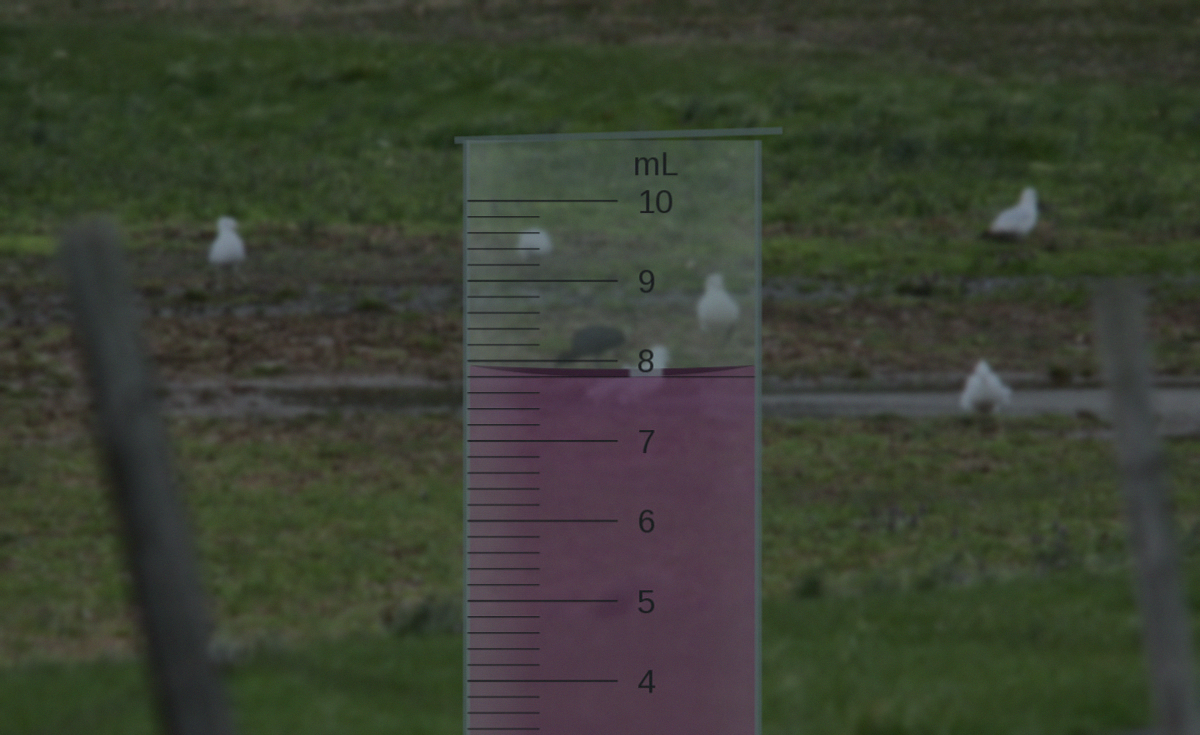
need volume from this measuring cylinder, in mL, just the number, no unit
7.8
